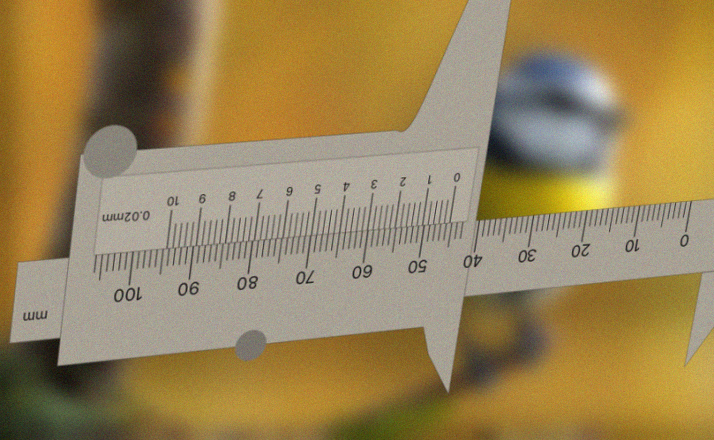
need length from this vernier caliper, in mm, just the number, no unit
45.4
